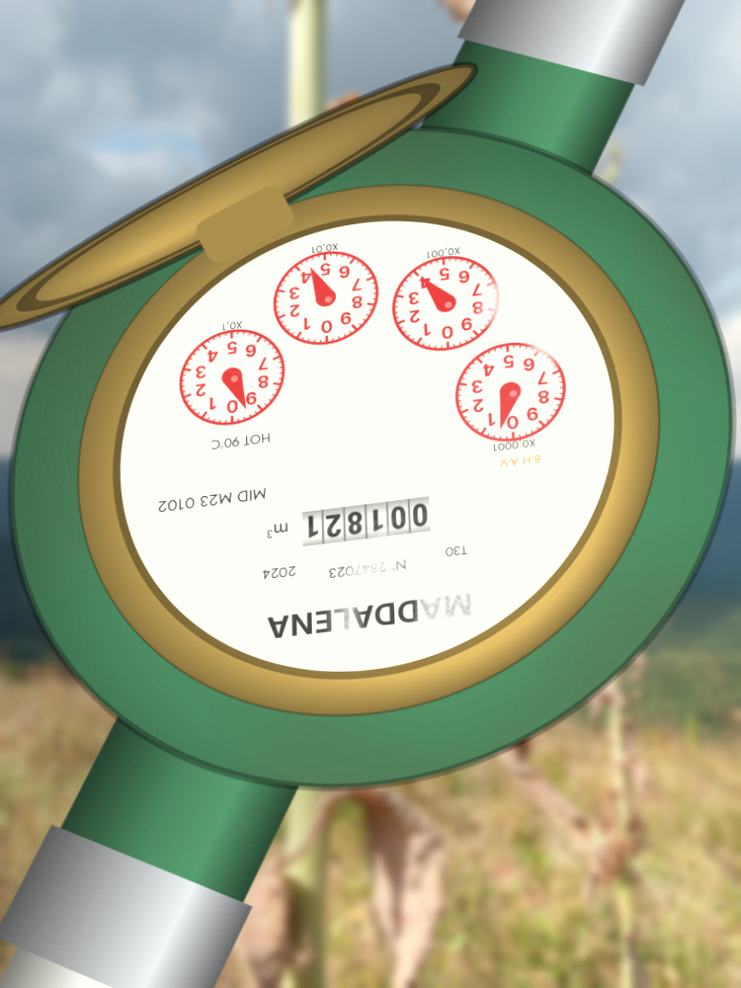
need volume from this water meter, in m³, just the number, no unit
1820.9440
